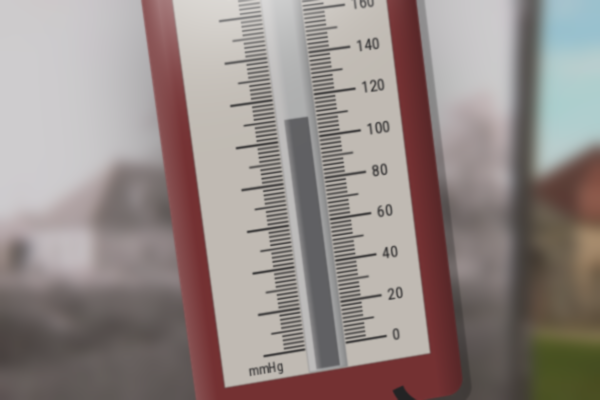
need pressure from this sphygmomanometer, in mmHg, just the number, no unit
110
